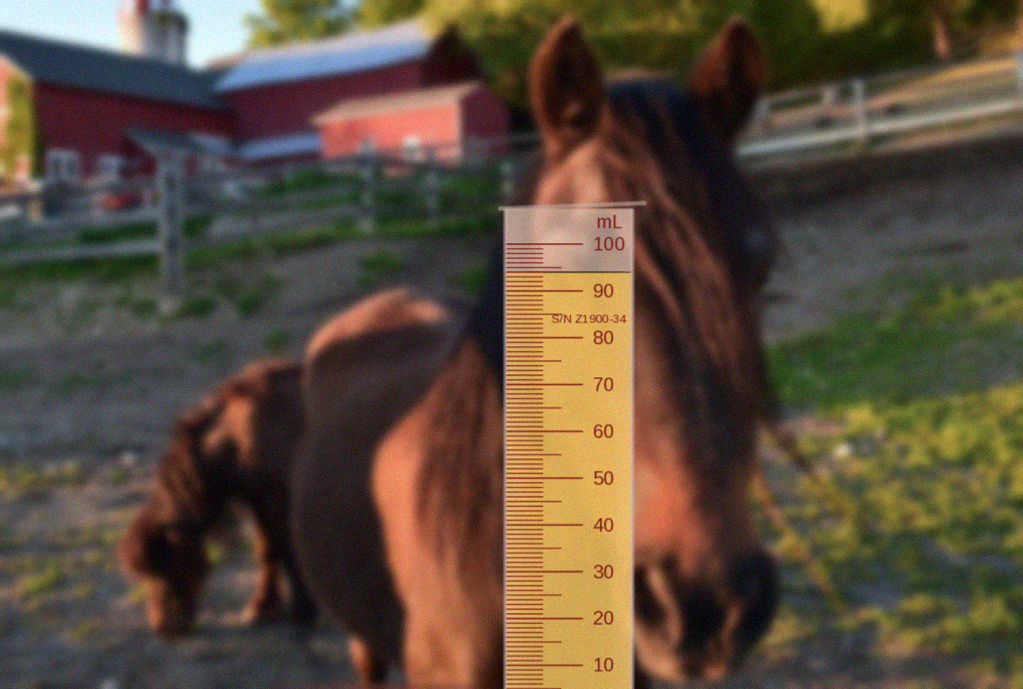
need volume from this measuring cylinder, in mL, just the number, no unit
94
